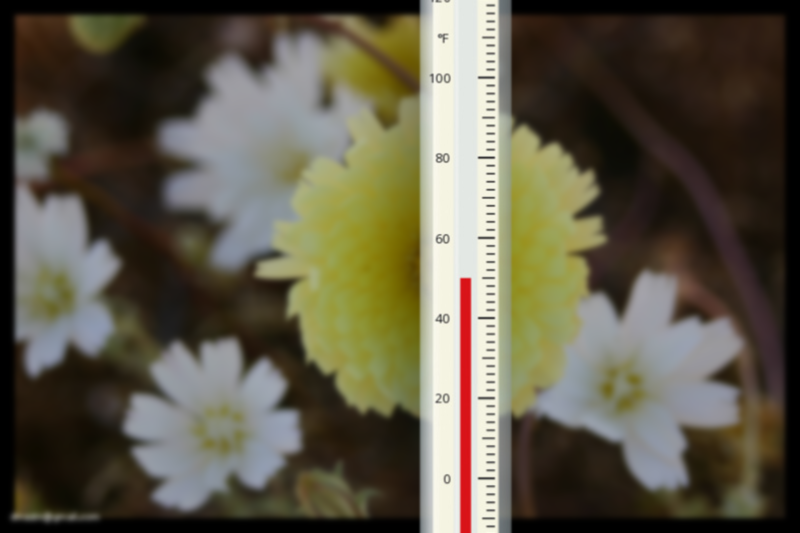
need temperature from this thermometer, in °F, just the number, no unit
50
